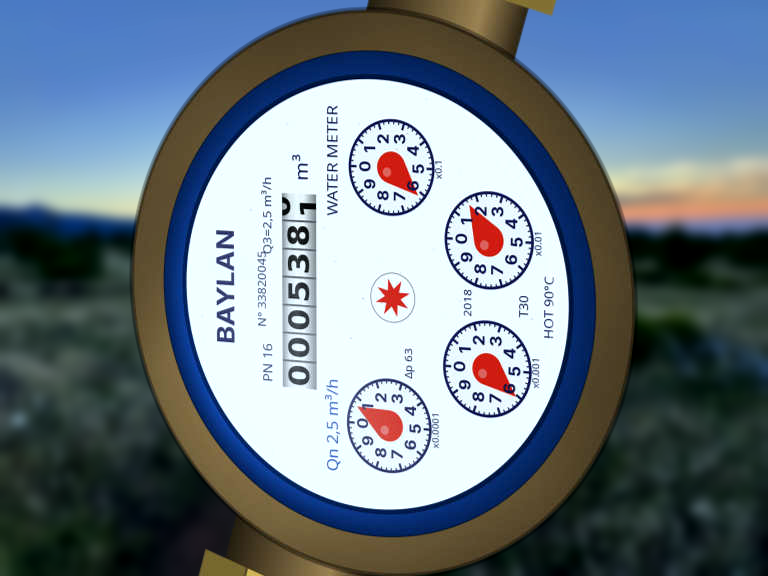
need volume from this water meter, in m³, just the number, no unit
5380.6160
